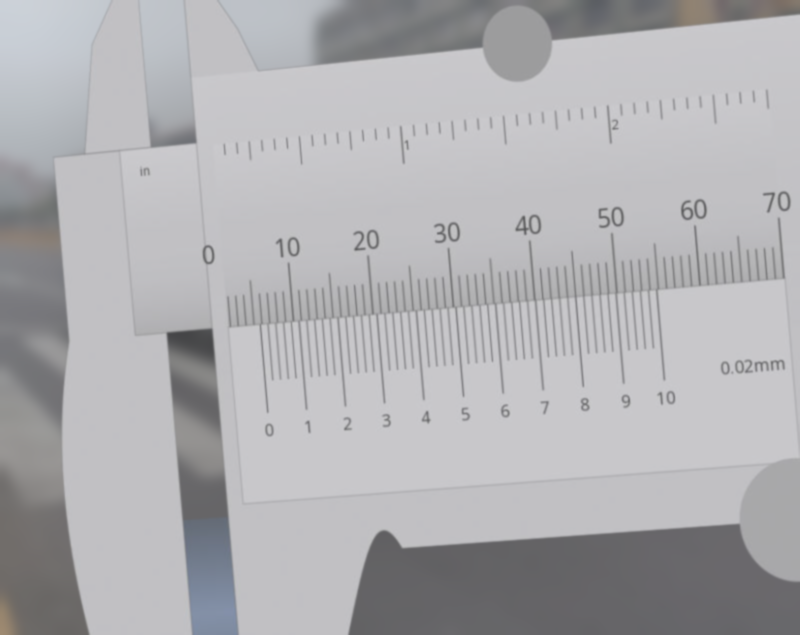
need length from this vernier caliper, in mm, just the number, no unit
5.8
